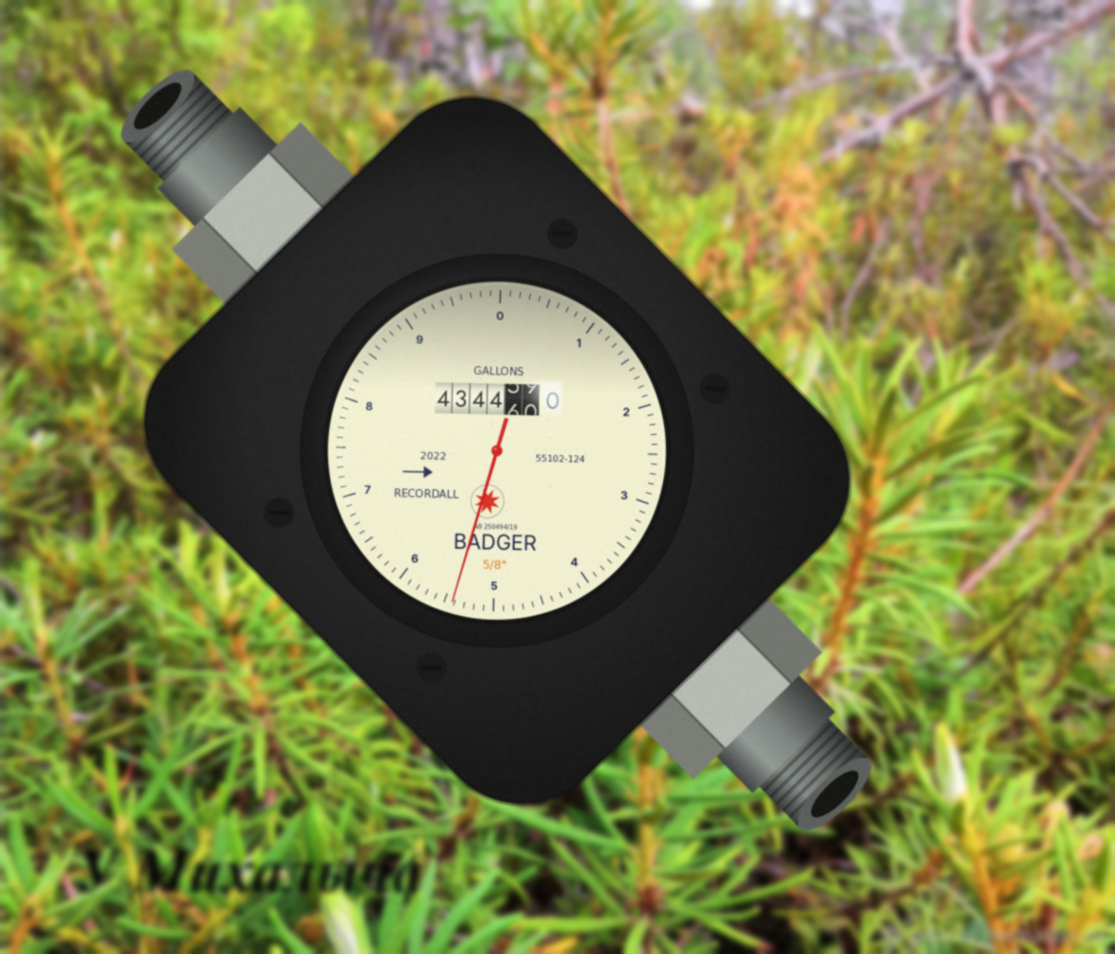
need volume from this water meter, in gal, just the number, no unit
4344595.4
